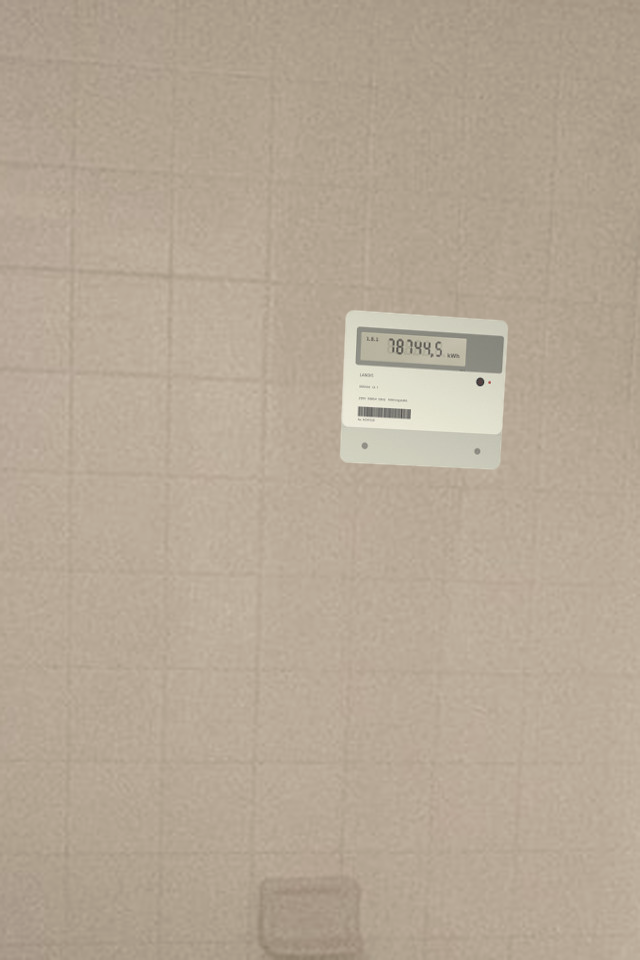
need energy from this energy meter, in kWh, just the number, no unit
78744.5
